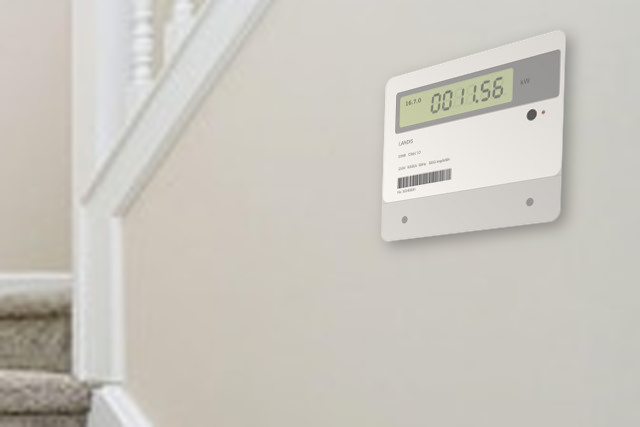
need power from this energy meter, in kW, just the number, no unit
11.56
